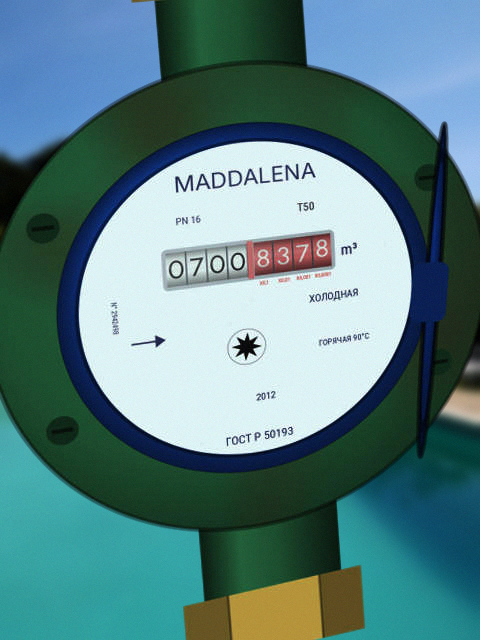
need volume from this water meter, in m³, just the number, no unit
700.8378
